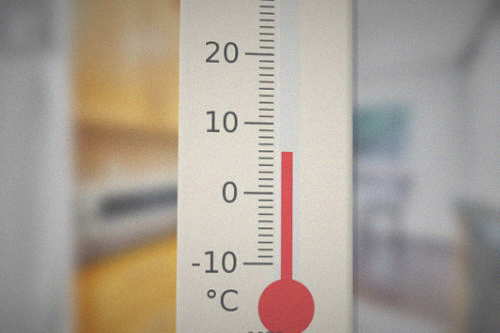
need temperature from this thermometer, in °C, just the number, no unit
6
